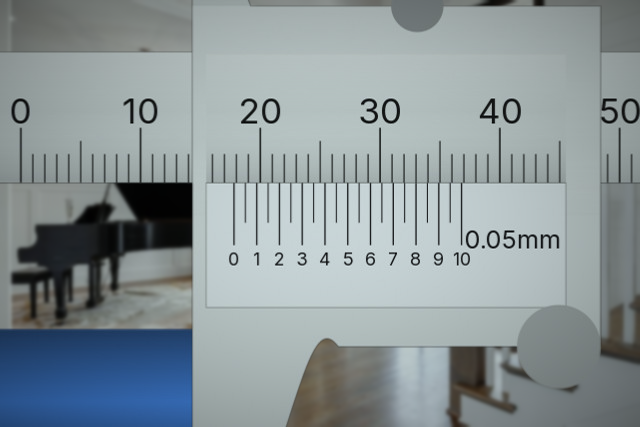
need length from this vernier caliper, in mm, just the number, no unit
17.8
